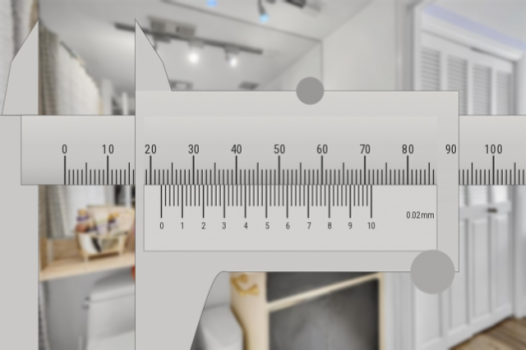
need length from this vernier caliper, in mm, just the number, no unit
22.5
